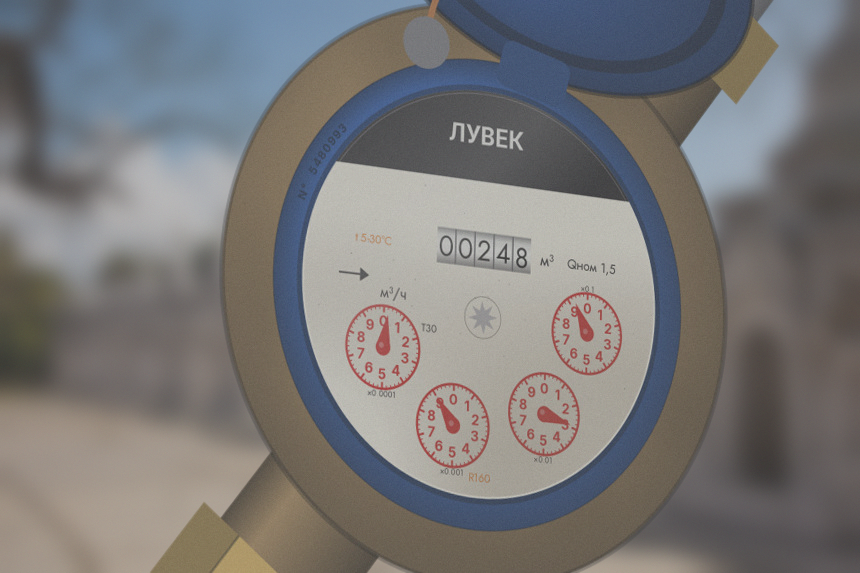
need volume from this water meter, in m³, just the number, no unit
247.9290
